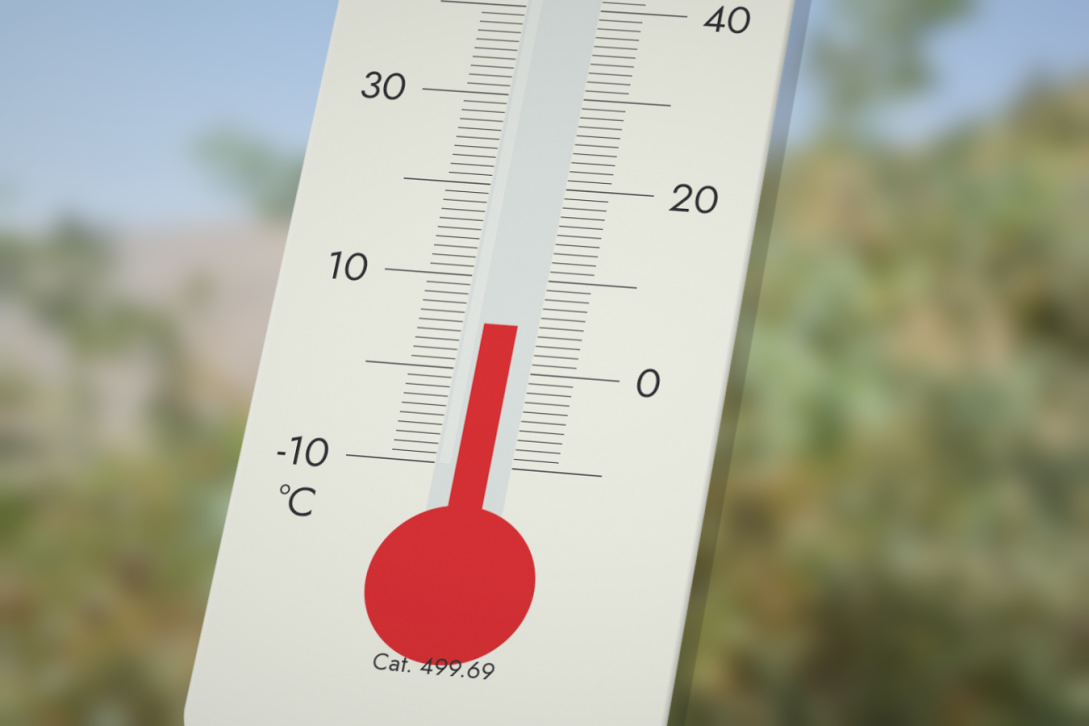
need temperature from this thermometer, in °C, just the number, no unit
5
